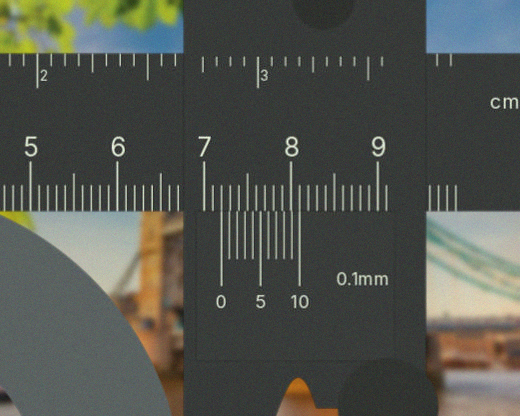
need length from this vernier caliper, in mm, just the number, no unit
72.0
